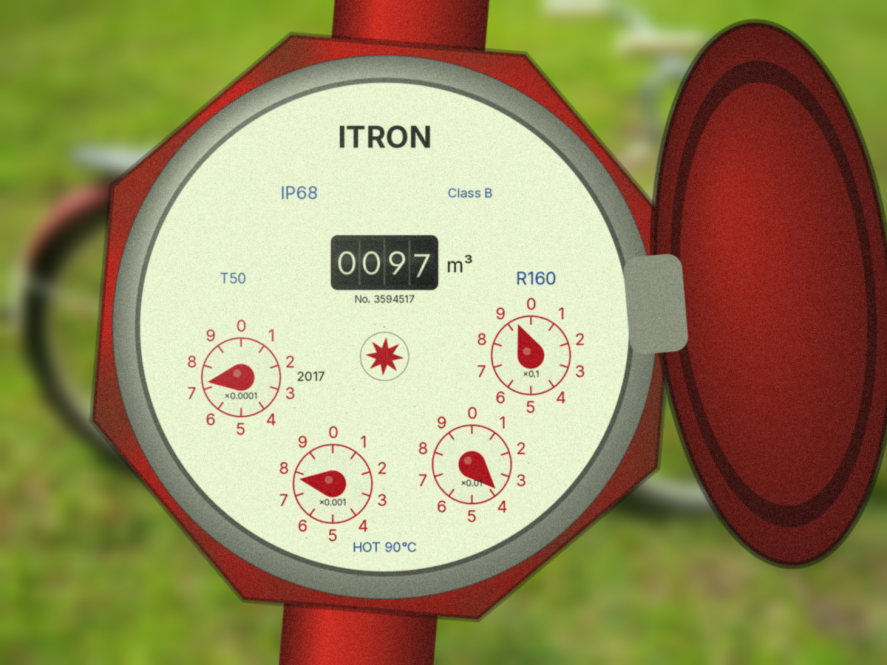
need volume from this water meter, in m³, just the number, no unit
96.9377
